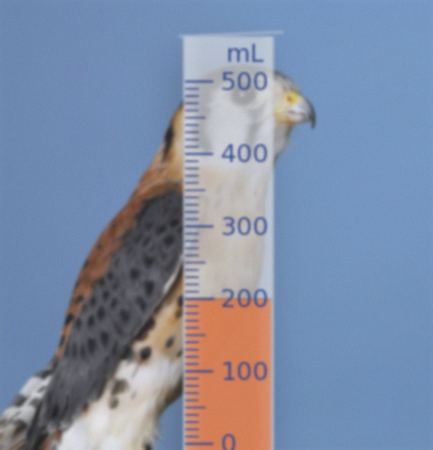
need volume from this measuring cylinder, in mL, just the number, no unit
200
